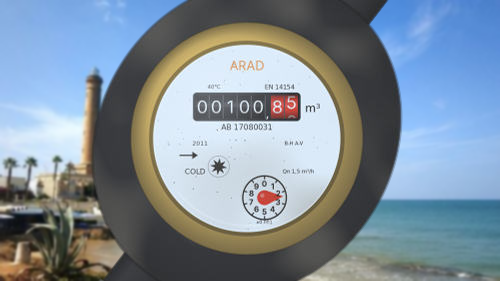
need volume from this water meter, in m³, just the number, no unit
100.852
